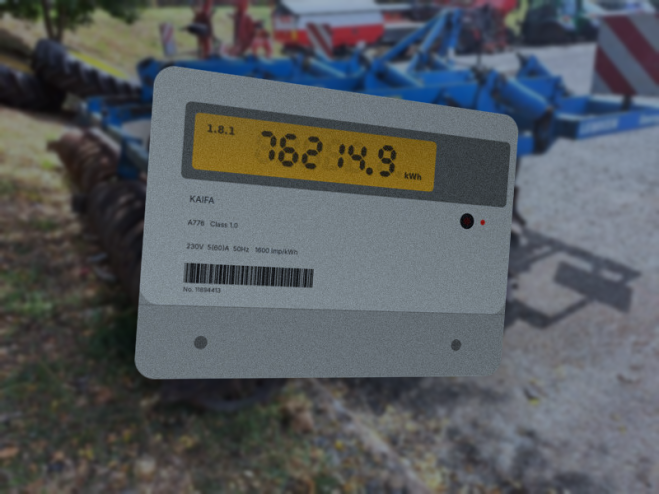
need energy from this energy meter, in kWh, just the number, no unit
76214.9
